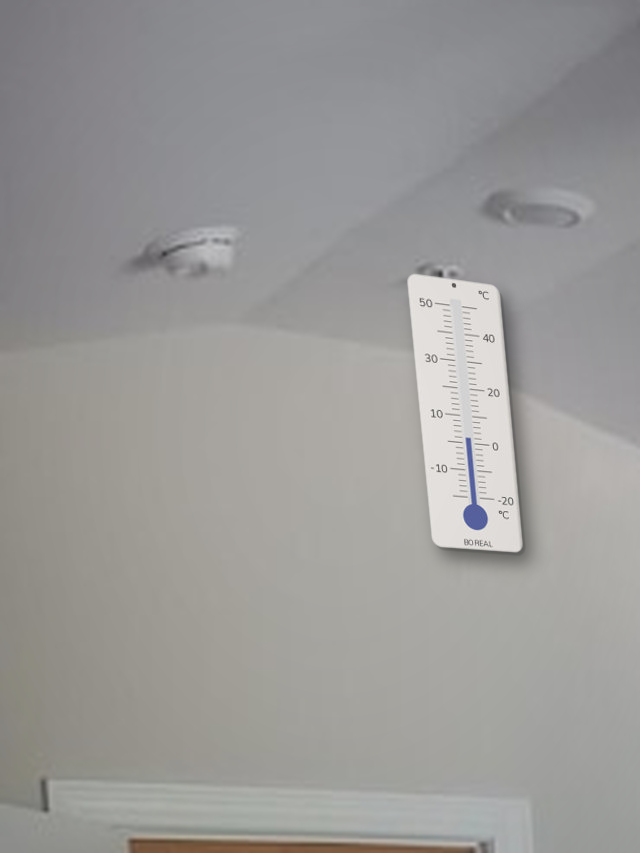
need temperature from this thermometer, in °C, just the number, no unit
2
